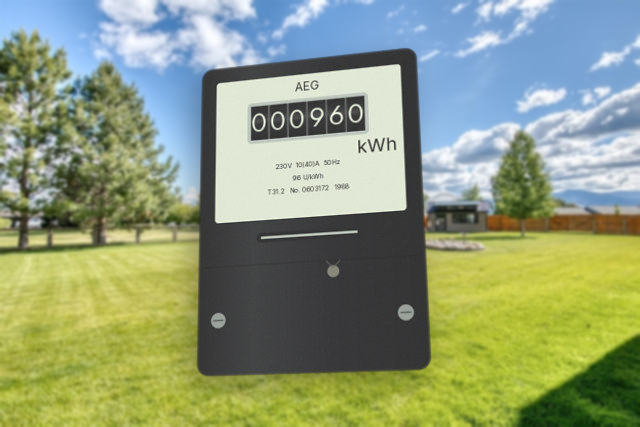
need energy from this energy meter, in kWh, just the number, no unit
960
